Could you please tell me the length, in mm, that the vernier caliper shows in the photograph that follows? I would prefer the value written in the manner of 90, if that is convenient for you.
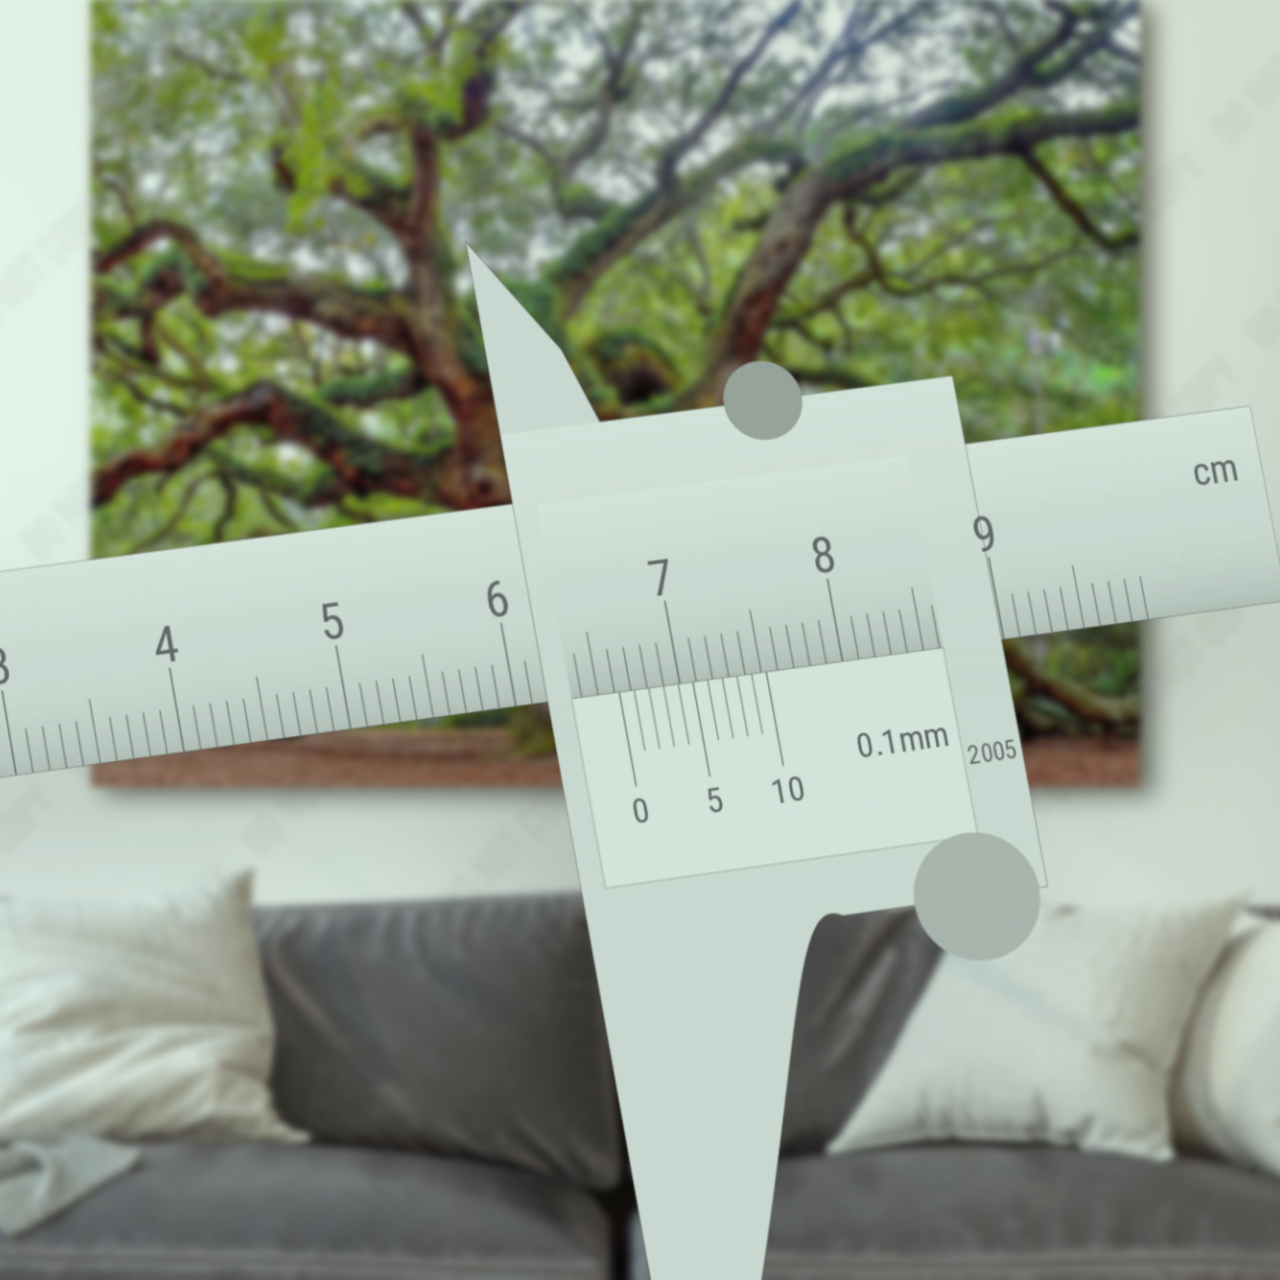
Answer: 66.3
